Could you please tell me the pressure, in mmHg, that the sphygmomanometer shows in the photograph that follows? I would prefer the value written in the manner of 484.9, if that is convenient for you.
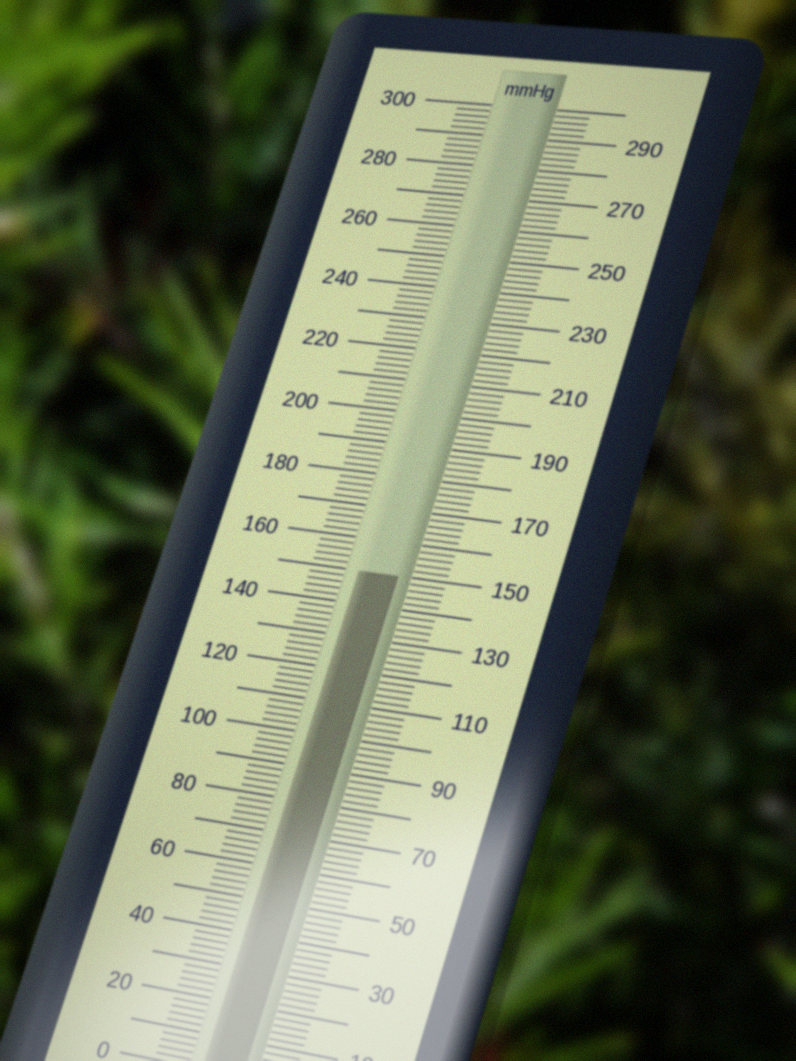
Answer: 150
